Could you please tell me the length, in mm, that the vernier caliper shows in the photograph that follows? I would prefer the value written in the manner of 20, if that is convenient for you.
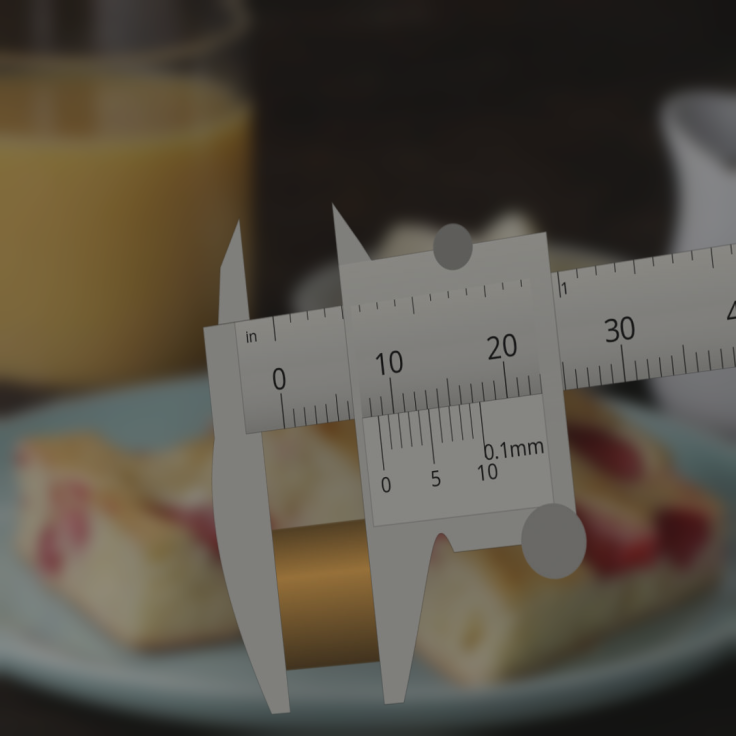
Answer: 8.6
